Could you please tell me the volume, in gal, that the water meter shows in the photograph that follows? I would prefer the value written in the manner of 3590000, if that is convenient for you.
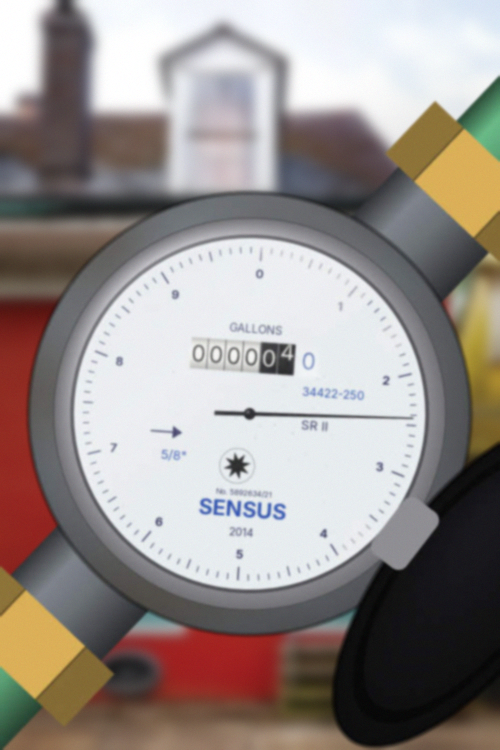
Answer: 42.4
